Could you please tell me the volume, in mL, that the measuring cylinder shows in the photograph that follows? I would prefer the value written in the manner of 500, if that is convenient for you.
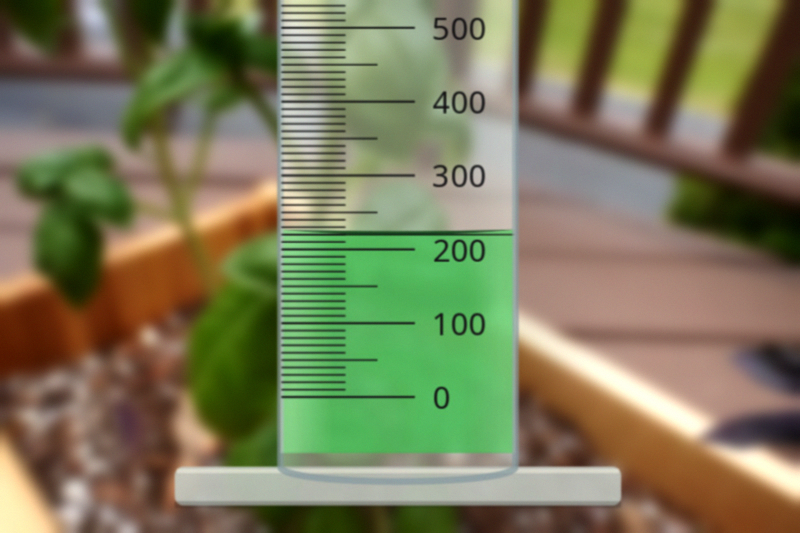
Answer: 220
